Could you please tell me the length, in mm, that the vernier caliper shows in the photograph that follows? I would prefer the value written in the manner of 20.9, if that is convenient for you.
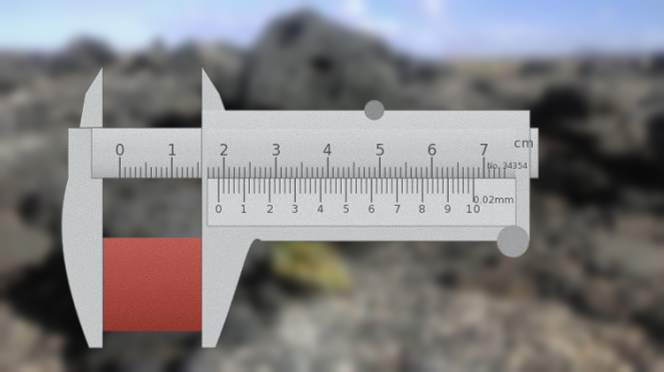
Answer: 19.0
